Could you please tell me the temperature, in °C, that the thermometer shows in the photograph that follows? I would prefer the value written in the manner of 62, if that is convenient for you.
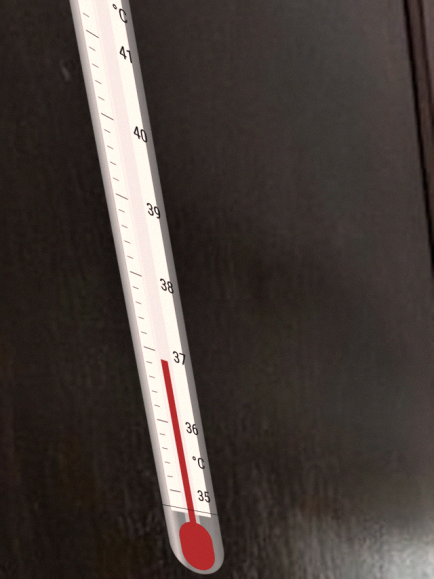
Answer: 36.9
